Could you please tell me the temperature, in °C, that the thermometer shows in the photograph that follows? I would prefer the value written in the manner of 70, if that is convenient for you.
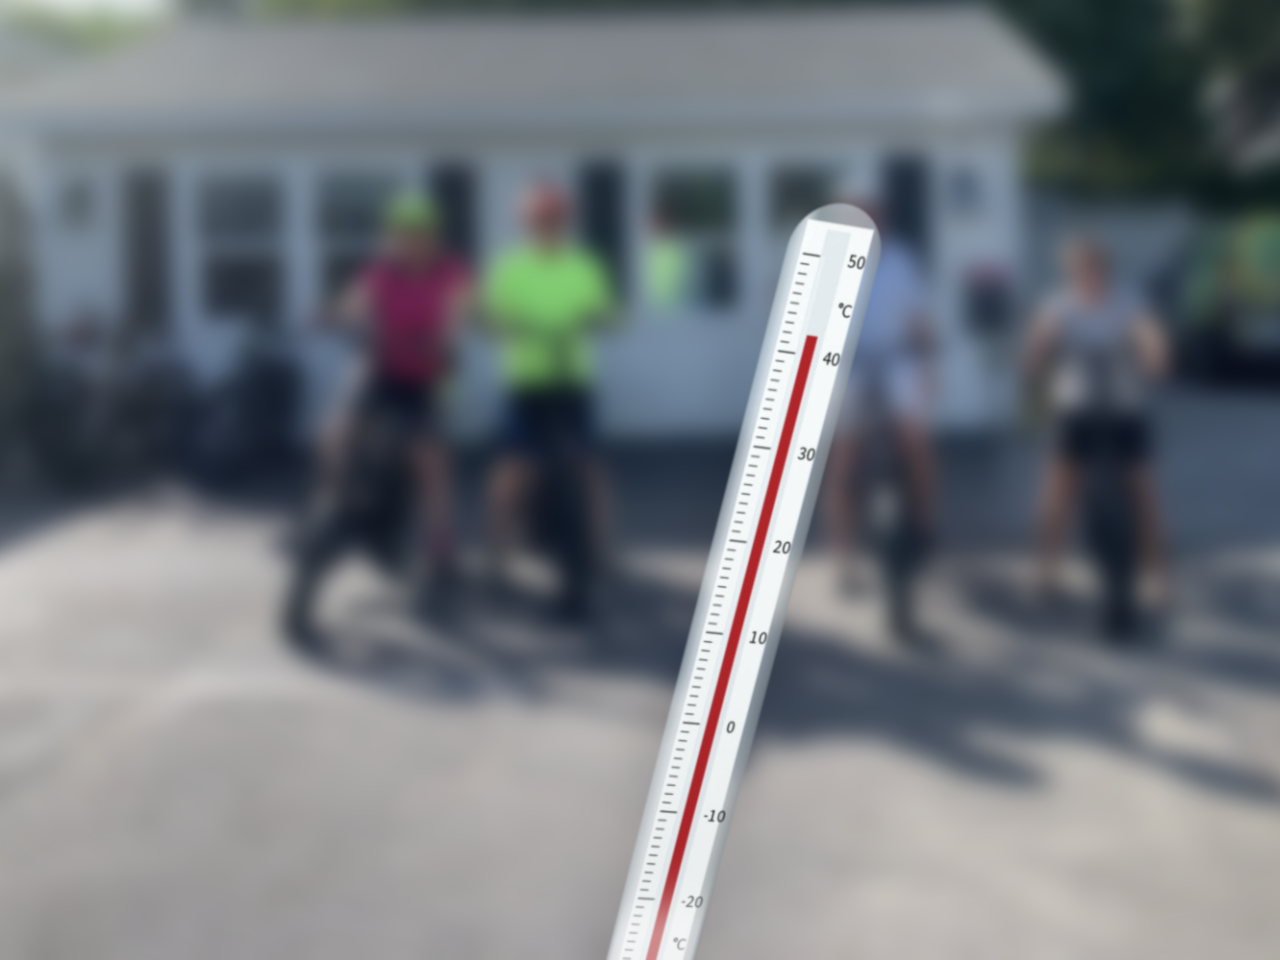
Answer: 42
